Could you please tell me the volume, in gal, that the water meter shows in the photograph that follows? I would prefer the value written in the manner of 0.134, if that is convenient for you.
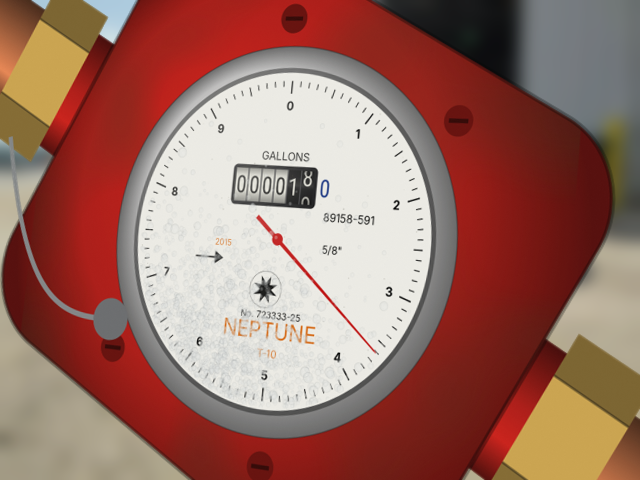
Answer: 183.6
